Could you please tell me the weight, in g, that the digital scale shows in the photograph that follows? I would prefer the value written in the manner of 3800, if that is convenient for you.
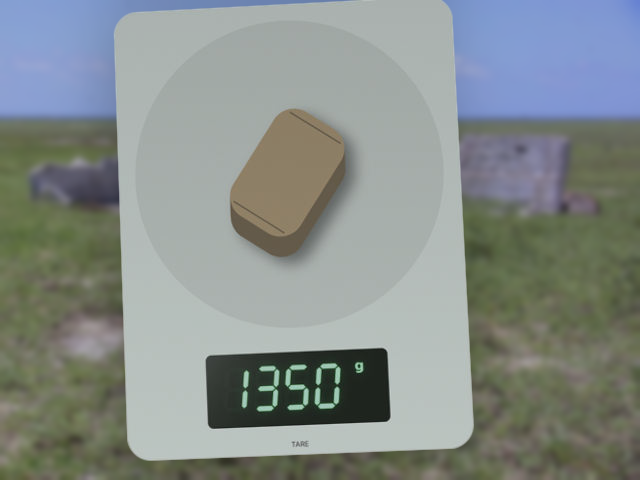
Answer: 1350
